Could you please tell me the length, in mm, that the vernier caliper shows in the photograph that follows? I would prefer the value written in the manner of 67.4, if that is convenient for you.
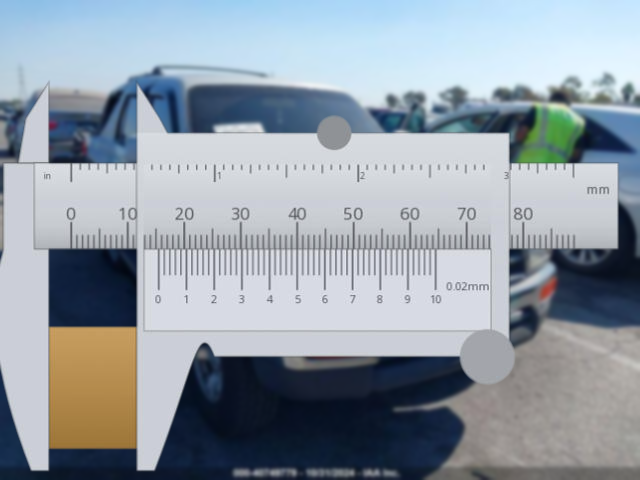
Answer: 15.5
